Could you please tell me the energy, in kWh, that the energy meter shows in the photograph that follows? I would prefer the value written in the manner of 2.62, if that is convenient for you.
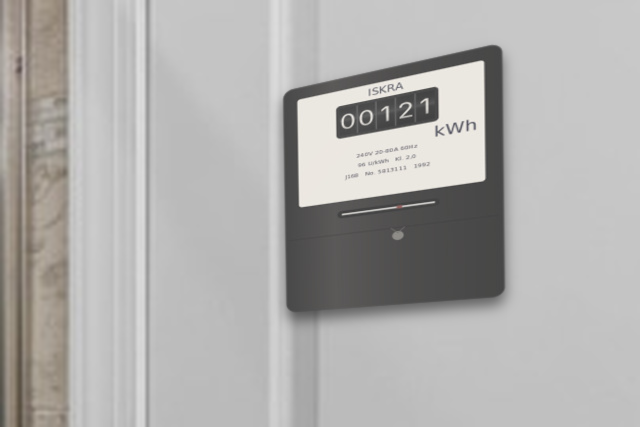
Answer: 121
